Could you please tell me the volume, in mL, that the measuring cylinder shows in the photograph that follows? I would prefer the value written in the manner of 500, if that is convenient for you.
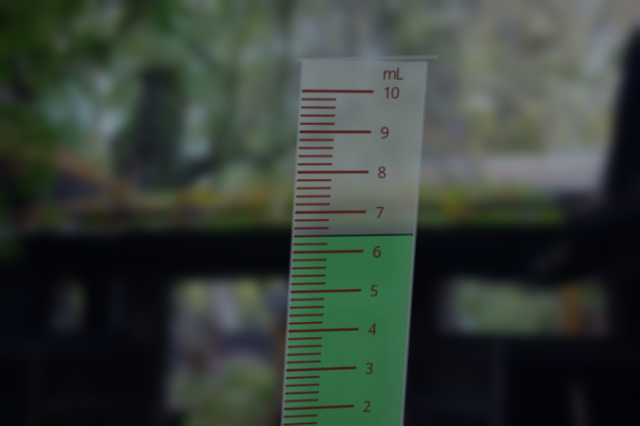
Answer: 6.4
